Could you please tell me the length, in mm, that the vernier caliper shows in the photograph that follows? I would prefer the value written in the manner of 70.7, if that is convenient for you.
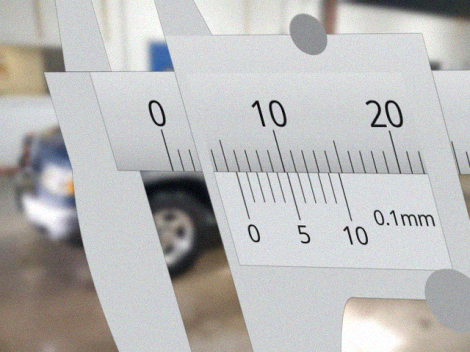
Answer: 5.7
